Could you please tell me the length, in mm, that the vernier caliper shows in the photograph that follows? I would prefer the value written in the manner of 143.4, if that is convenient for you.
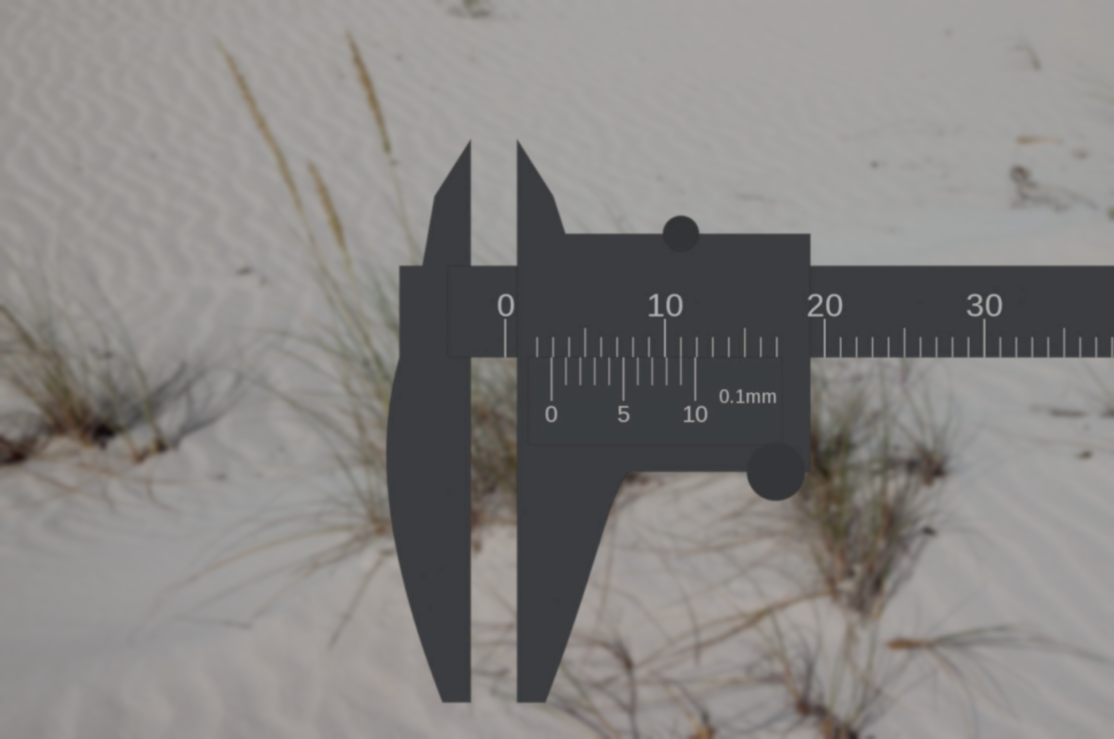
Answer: 2.9
